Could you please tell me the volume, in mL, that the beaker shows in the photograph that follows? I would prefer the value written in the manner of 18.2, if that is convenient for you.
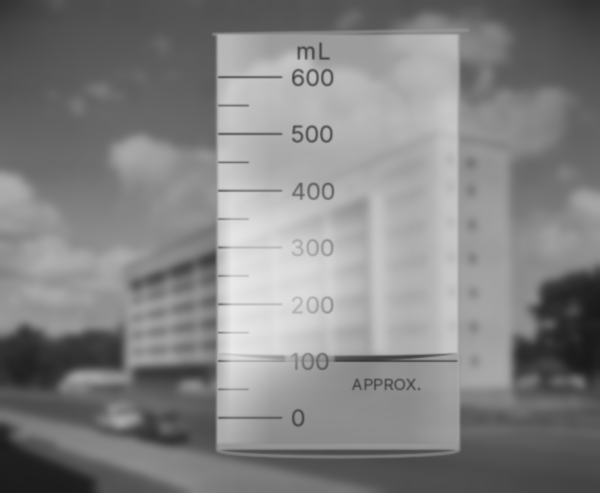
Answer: 100
